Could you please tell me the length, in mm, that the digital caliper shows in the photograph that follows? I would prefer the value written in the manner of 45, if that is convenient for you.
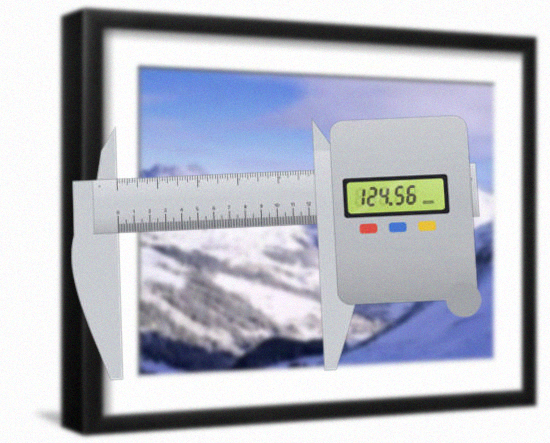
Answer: 124.56
